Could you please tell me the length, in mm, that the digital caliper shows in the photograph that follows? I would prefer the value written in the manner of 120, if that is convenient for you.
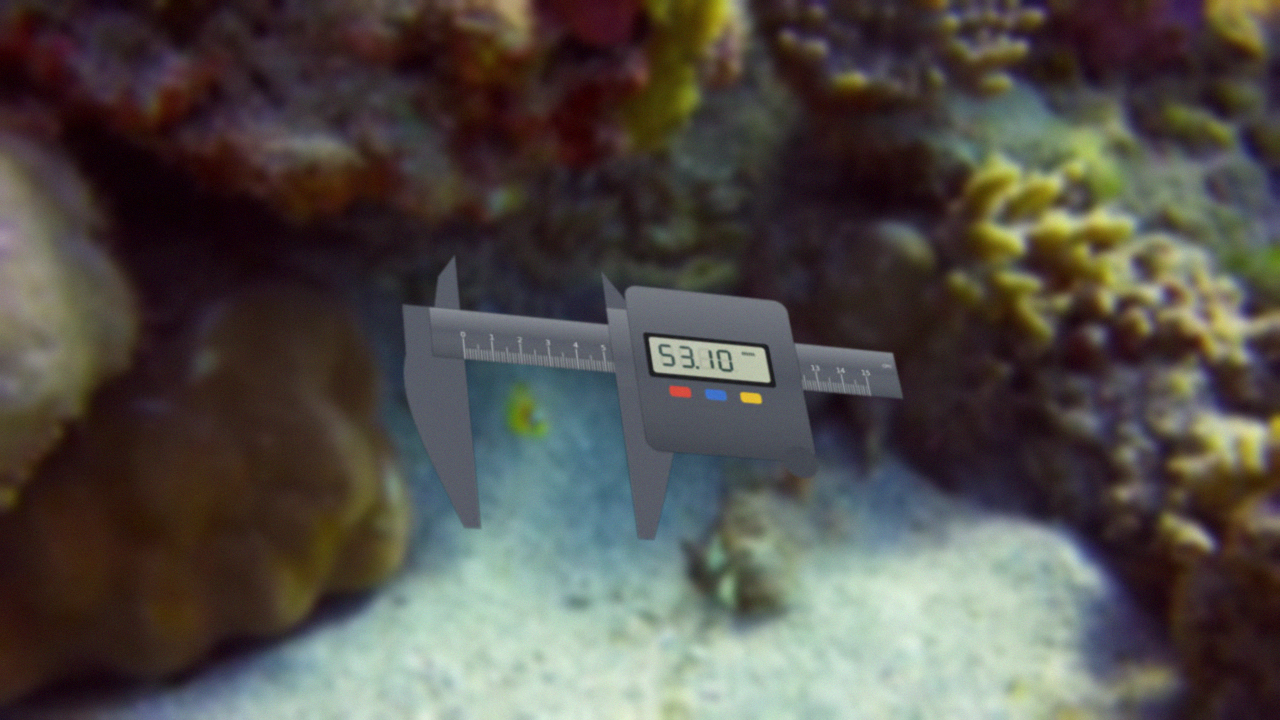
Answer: 53.10
